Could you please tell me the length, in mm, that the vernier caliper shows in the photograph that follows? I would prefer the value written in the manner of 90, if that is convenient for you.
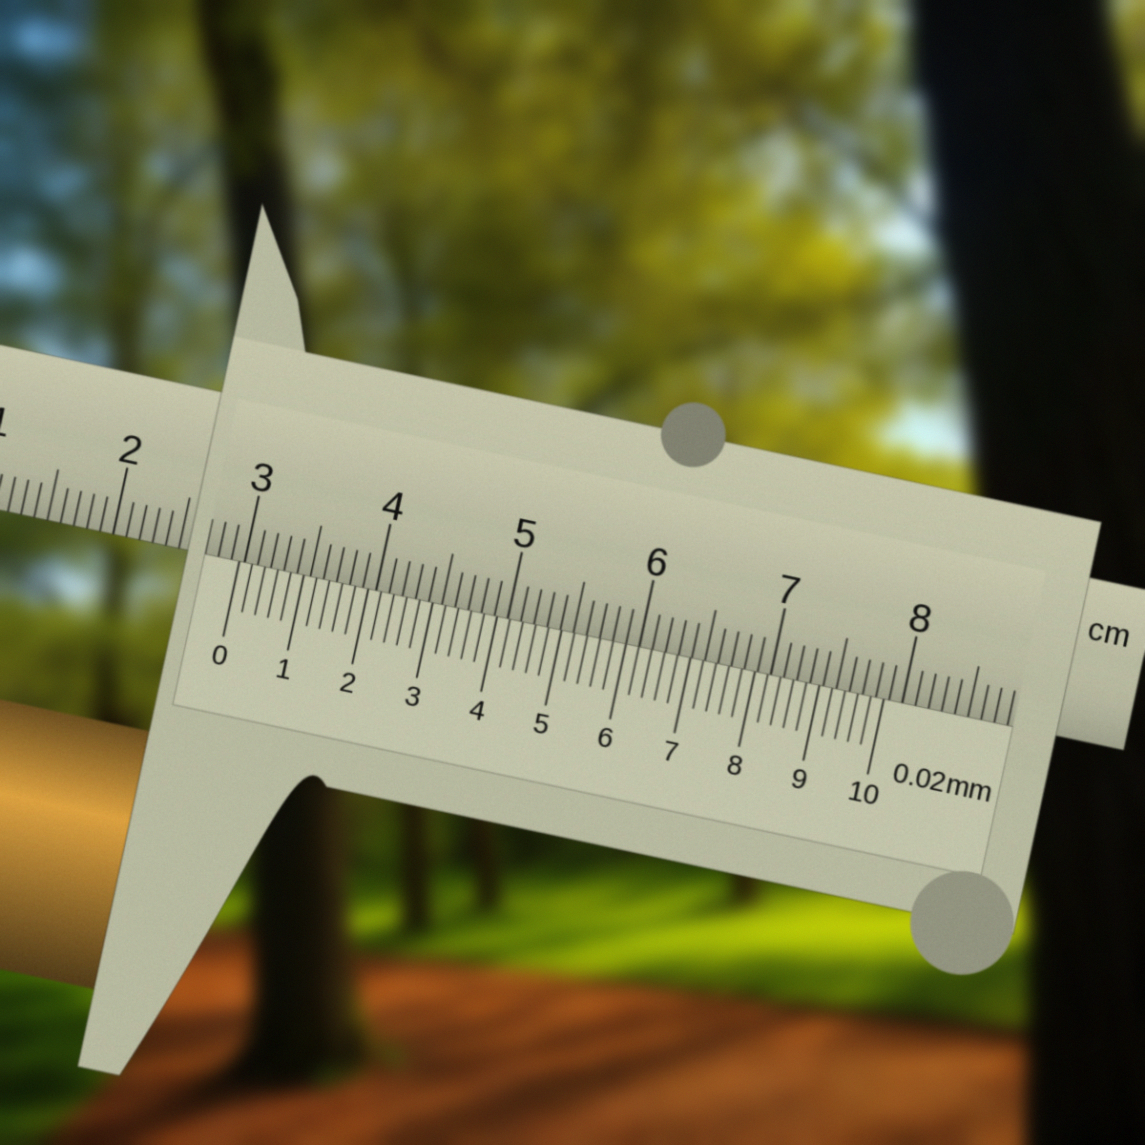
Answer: 29.6
